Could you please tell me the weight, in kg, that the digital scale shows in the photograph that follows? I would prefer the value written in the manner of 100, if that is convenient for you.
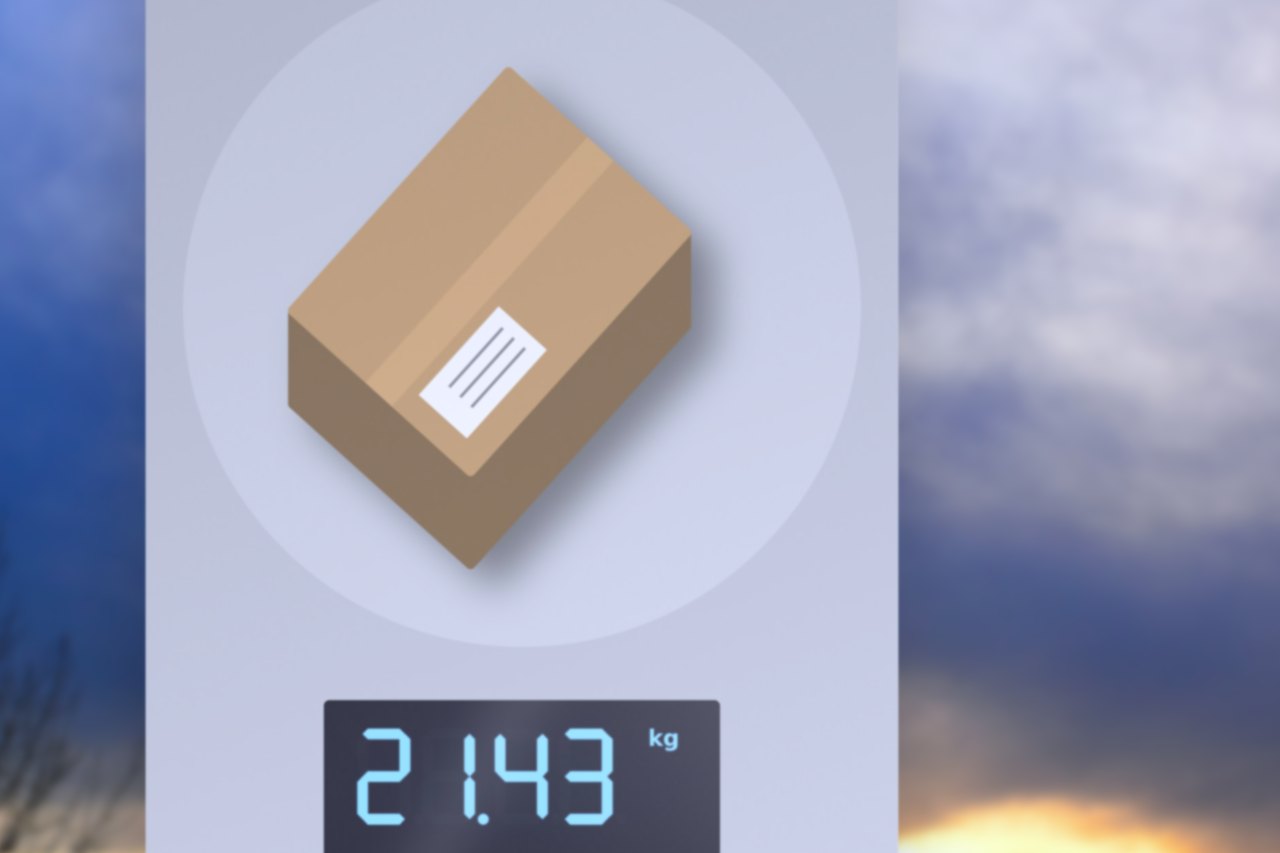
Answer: 21.43
